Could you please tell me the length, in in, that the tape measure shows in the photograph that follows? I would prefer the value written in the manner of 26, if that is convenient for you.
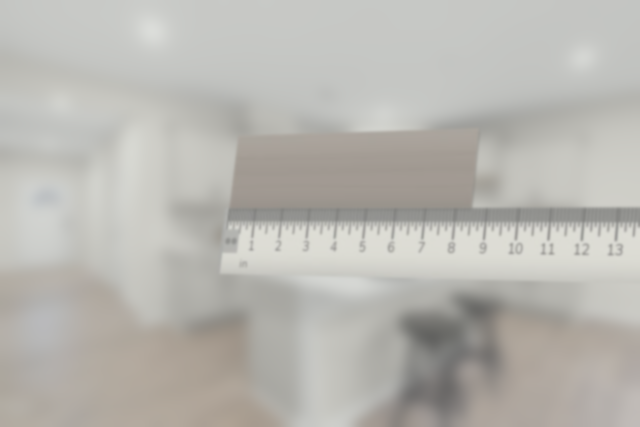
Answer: 8.5
